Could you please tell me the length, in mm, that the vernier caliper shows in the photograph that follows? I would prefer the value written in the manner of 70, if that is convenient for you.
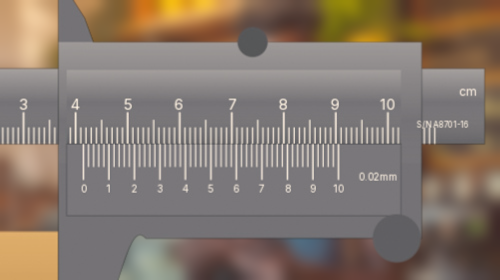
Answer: 41.5
